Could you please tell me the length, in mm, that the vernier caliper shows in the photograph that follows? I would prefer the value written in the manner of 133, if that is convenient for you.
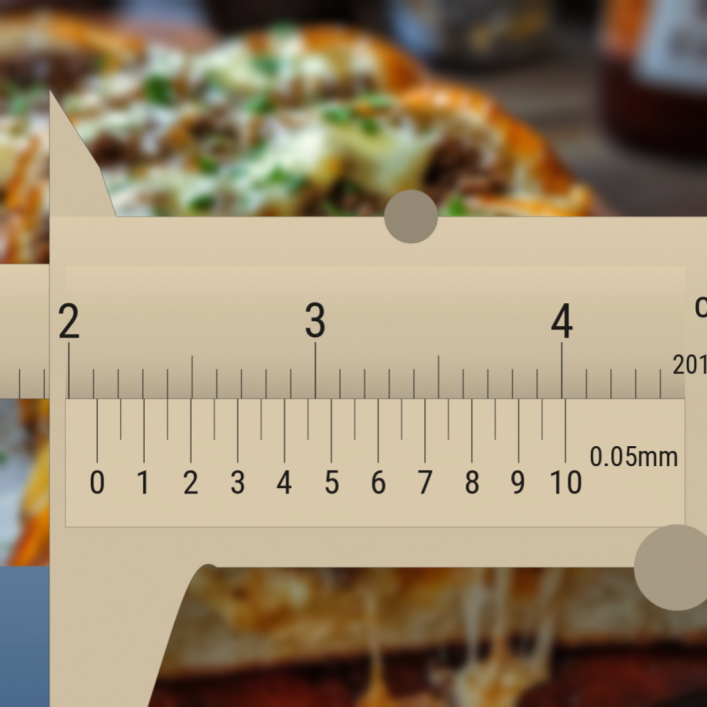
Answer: 21.15
